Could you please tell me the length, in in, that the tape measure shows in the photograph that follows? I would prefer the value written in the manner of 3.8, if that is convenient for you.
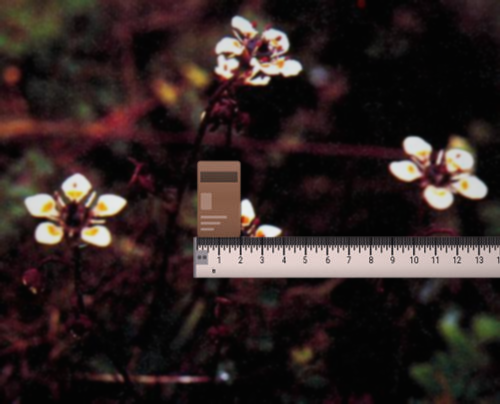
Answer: 2
